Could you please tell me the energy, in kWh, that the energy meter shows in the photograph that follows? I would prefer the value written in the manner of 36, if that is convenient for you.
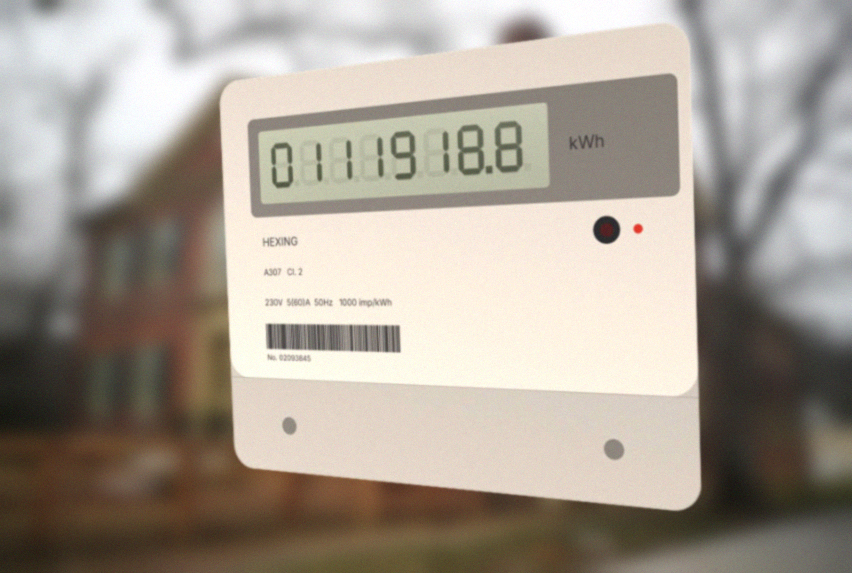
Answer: 111918.8
